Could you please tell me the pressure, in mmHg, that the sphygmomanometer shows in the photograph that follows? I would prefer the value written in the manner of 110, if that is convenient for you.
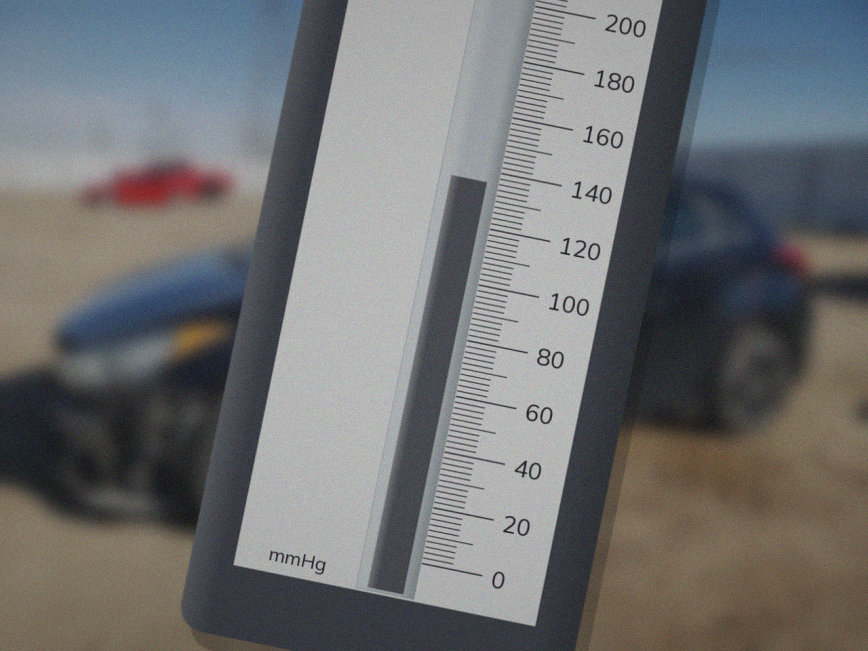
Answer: 136
